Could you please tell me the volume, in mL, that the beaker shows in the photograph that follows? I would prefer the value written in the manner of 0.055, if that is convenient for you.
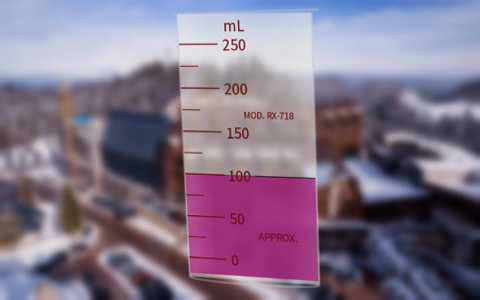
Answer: 100
